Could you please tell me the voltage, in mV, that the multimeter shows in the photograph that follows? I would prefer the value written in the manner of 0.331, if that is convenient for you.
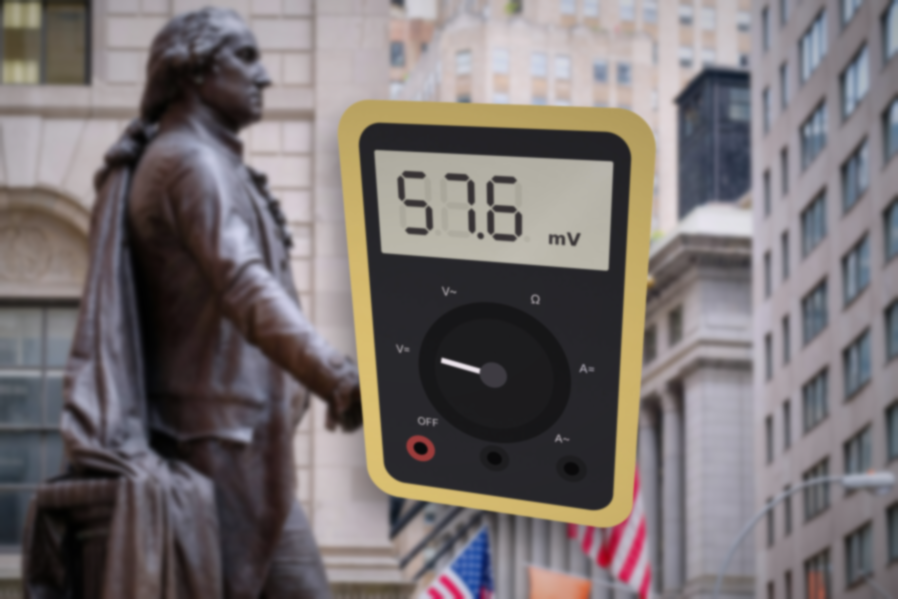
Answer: 57.6
